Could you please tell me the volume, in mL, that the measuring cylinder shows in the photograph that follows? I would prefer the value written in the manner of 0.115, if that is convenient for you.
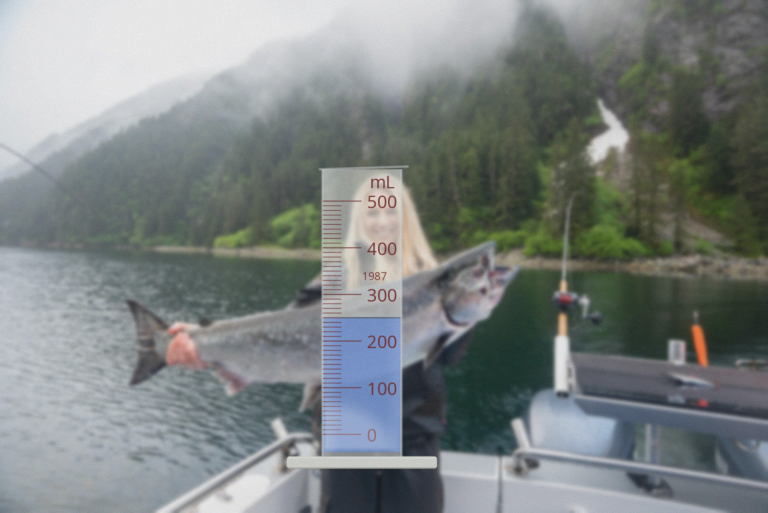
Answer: 250
